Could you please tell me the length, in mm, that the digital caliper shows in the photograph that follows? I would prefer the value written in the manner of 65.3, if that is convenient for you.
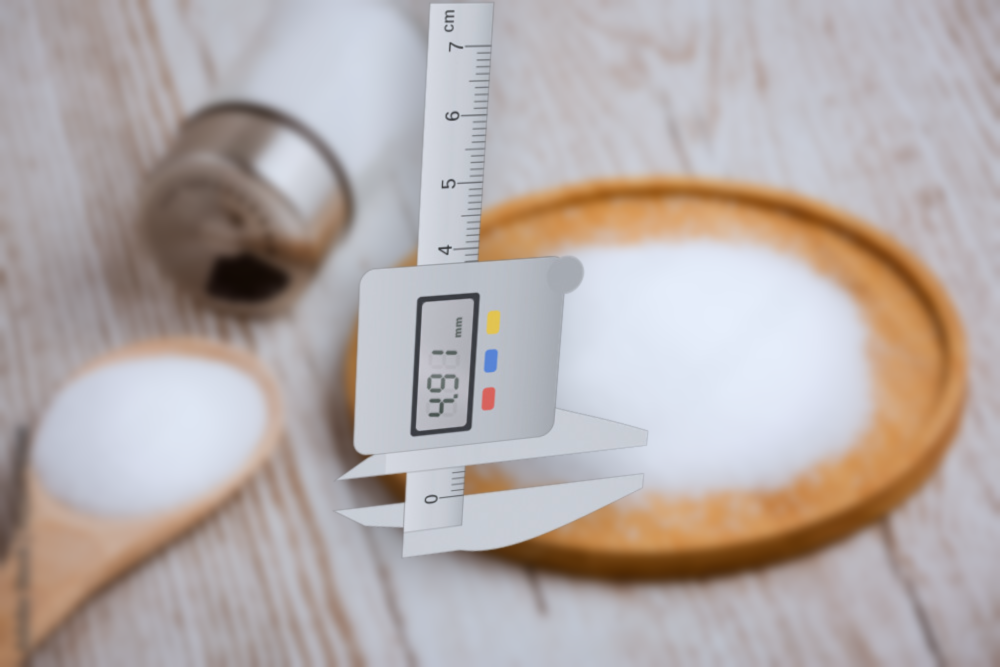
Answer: 4.91
